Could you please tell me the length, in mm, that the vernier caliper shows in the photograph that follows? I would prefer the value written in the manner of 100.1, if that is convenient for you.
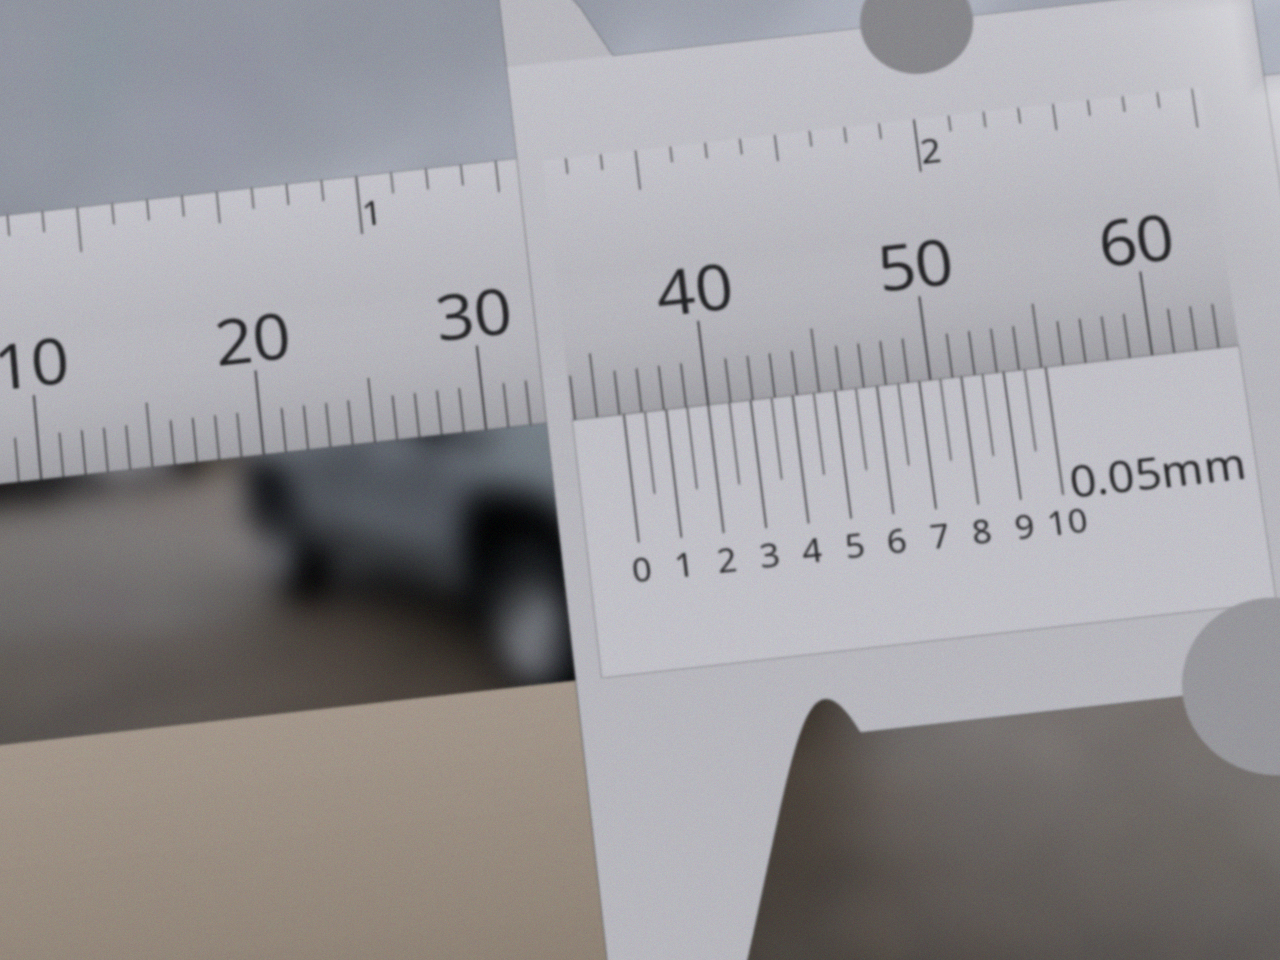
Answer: 36.2
